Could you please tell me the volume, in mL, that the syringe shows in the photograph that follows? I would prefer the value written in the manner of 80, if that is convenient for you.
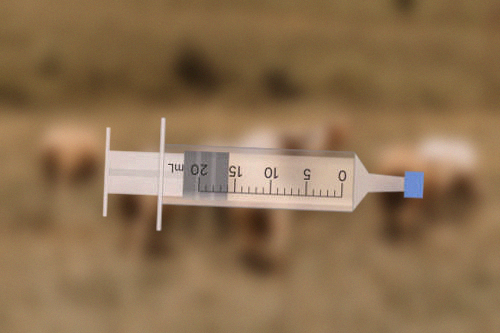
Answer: 16
